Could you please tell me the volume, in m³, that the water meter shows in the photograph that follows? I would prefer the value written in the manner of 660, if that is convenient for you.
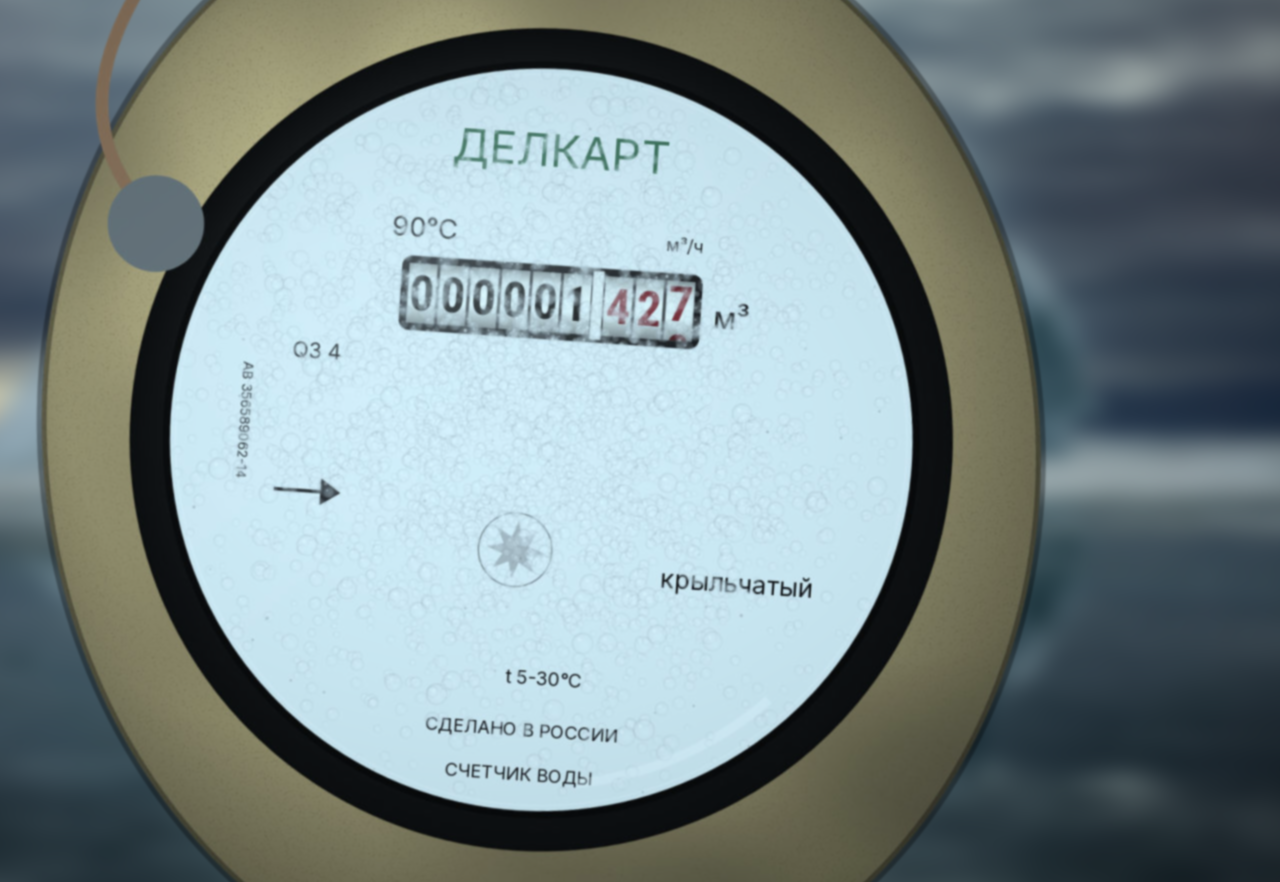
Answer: 1.427
